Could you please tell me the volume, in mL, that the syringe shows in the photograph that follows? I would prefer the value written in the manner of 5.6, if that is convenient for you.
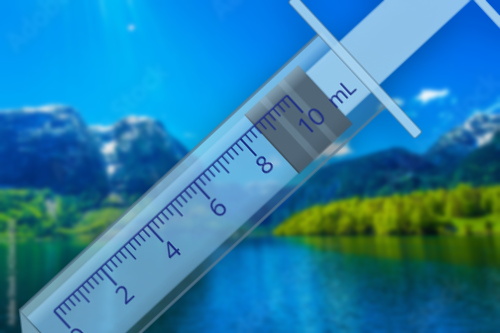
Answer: 8.6
